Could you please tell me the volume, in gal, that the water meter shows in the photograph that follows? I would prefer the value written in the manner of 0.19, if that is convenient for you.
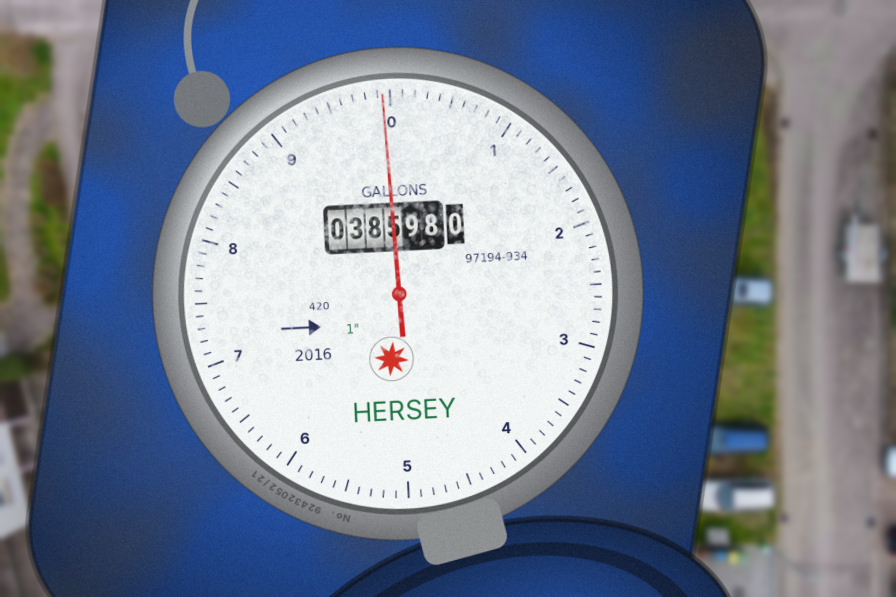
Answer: 385979.9
